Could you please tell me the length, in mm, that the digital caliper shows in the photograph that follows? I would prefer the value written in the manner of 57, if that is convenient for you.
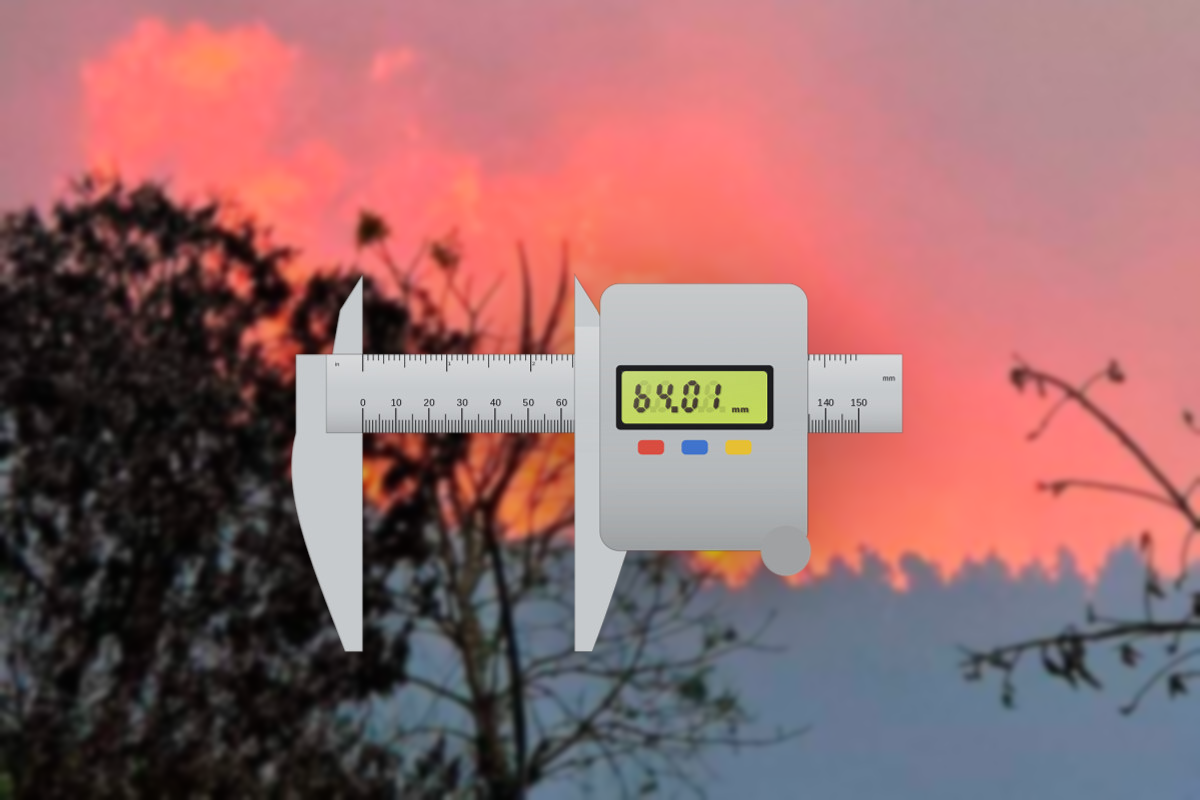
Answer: 64.01
